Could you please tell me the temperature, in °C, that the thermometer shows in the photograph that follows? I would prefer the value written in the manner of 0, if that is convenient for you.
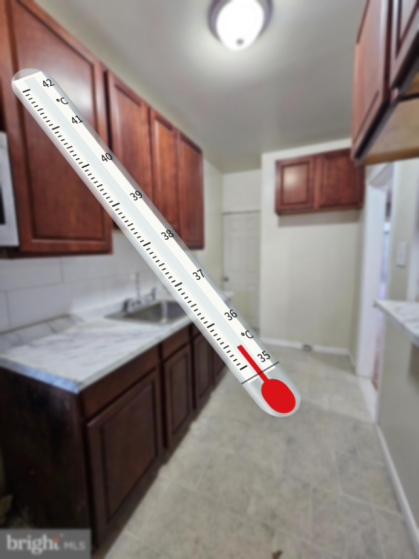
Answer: 35.4
